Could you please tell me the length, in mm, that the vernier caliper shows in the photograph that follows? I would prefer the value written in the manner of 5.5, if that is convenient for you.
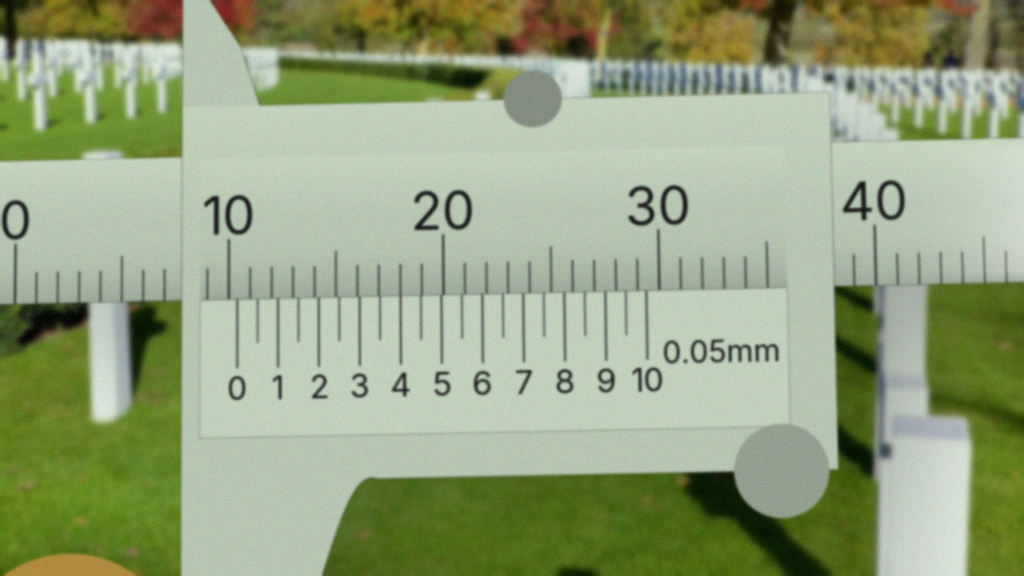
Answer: 10.4
